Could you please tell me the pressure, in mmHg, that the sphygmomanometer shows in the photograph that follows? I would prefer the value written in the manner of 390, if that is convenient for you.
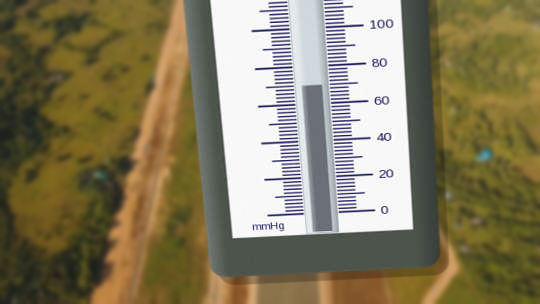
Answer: 70
